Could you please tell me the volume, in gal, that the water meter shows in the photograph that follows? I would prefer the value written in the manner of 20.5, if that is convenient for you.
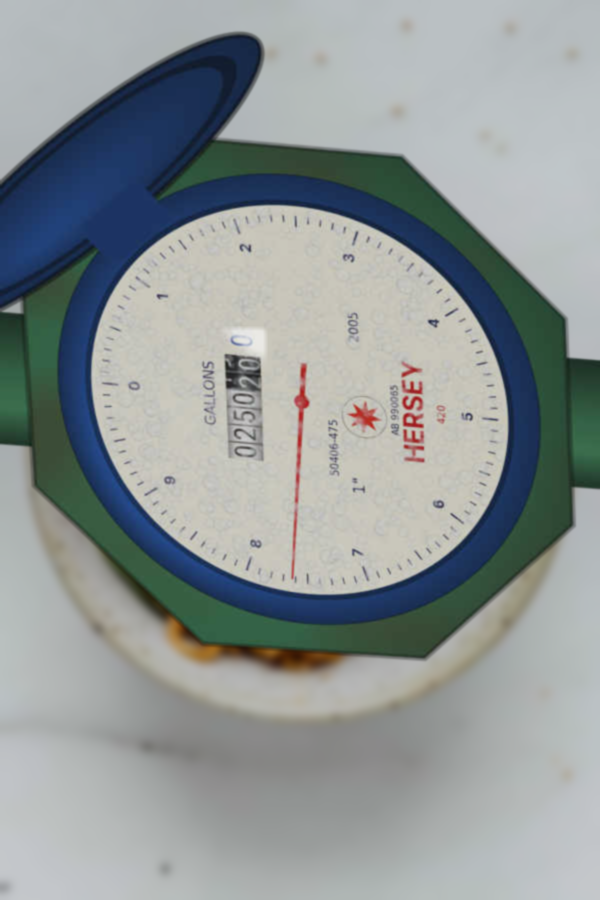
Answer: 250197.6
